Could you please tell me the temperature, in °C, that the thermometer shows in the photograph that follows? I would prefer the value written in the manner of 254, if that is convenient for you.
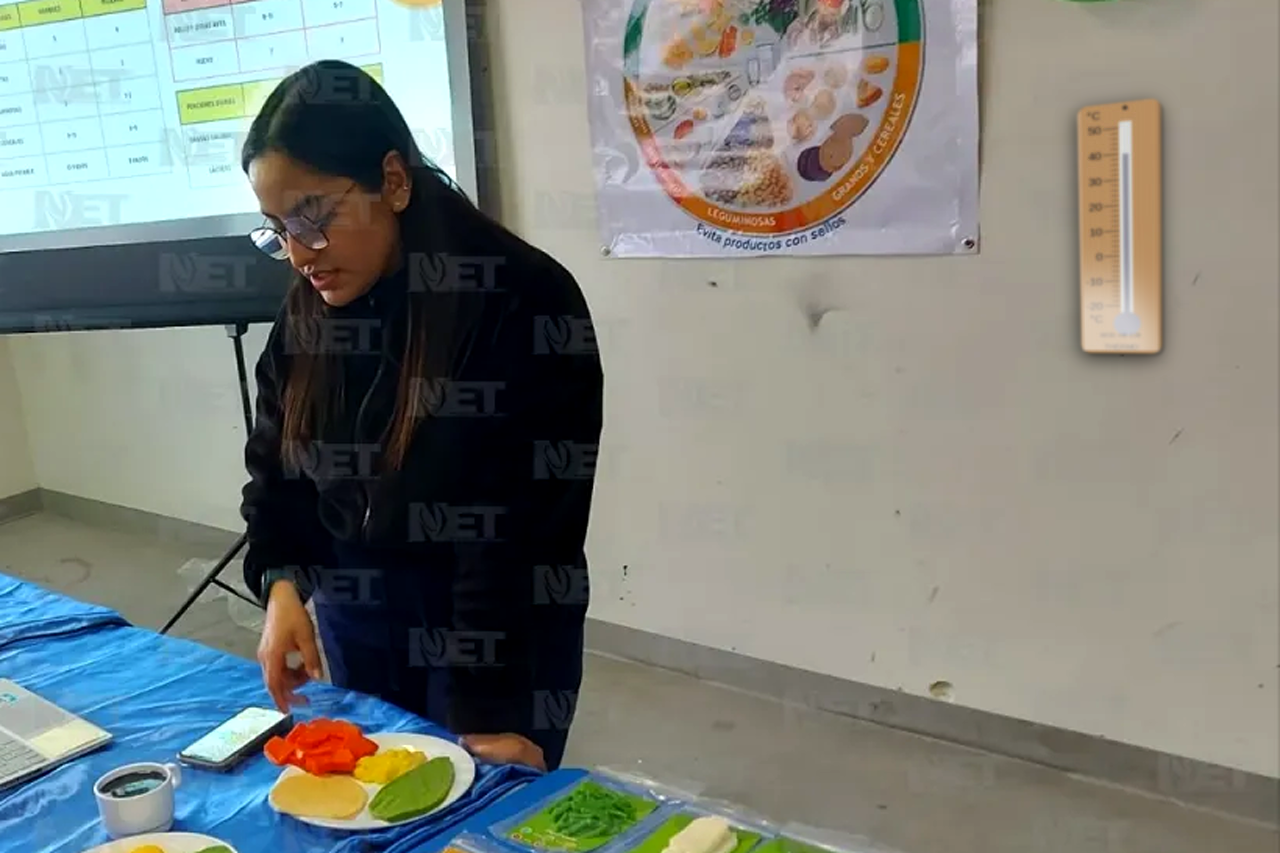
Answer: 40
